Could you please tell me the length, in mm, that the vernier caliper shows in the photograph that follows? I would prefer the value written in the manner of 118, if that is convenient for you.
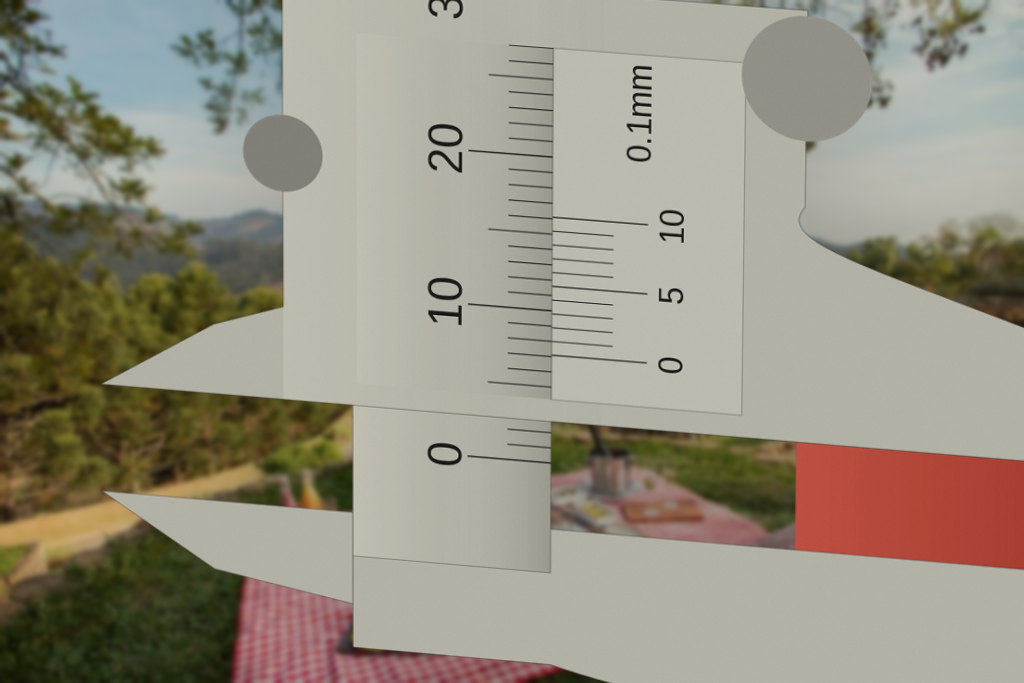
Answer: 7.1
